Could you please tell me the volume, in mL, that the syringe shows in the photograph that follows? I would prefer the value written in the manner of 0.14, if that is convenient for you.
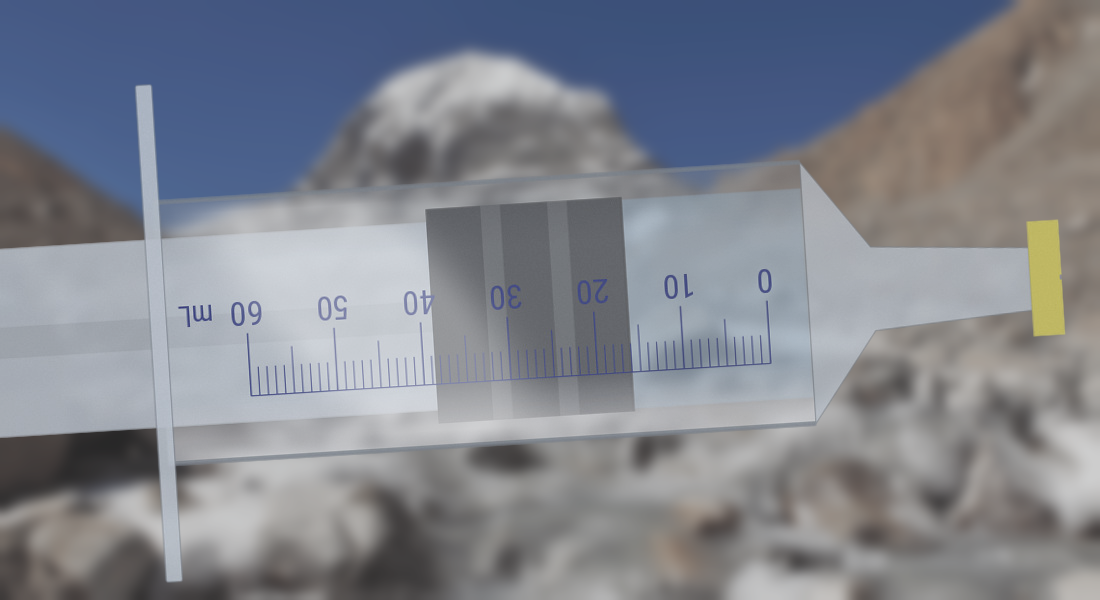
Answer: 16
